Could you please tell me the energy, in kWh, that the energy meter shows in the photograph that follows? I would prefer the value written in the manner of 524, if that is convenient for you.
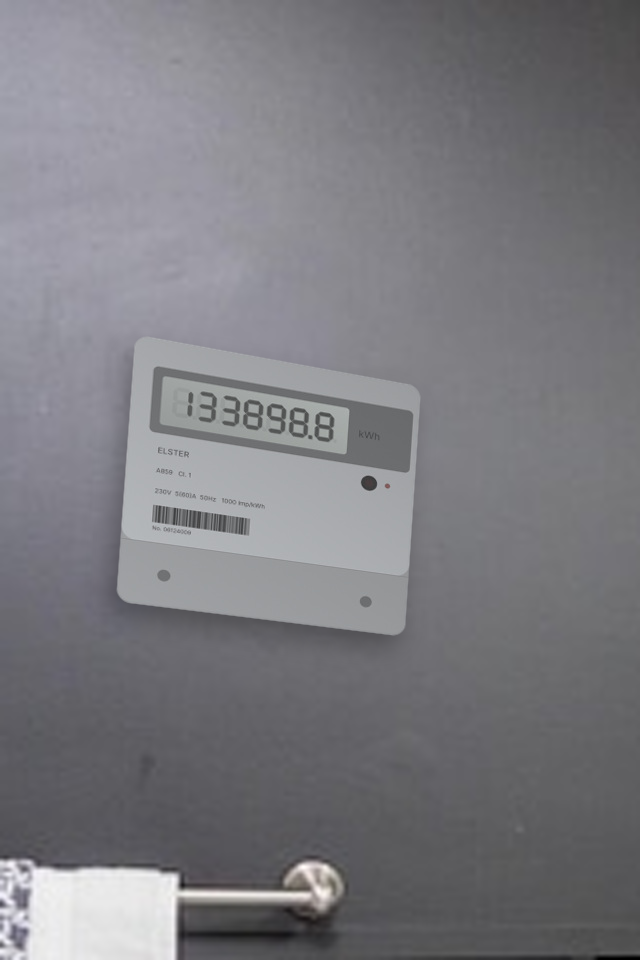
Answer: 133898.8
